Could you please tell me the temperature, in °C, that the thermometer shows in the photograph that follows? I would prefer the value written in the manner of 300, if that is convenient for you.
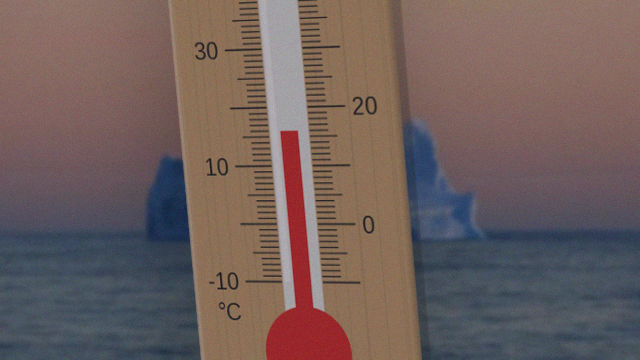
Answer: 16
